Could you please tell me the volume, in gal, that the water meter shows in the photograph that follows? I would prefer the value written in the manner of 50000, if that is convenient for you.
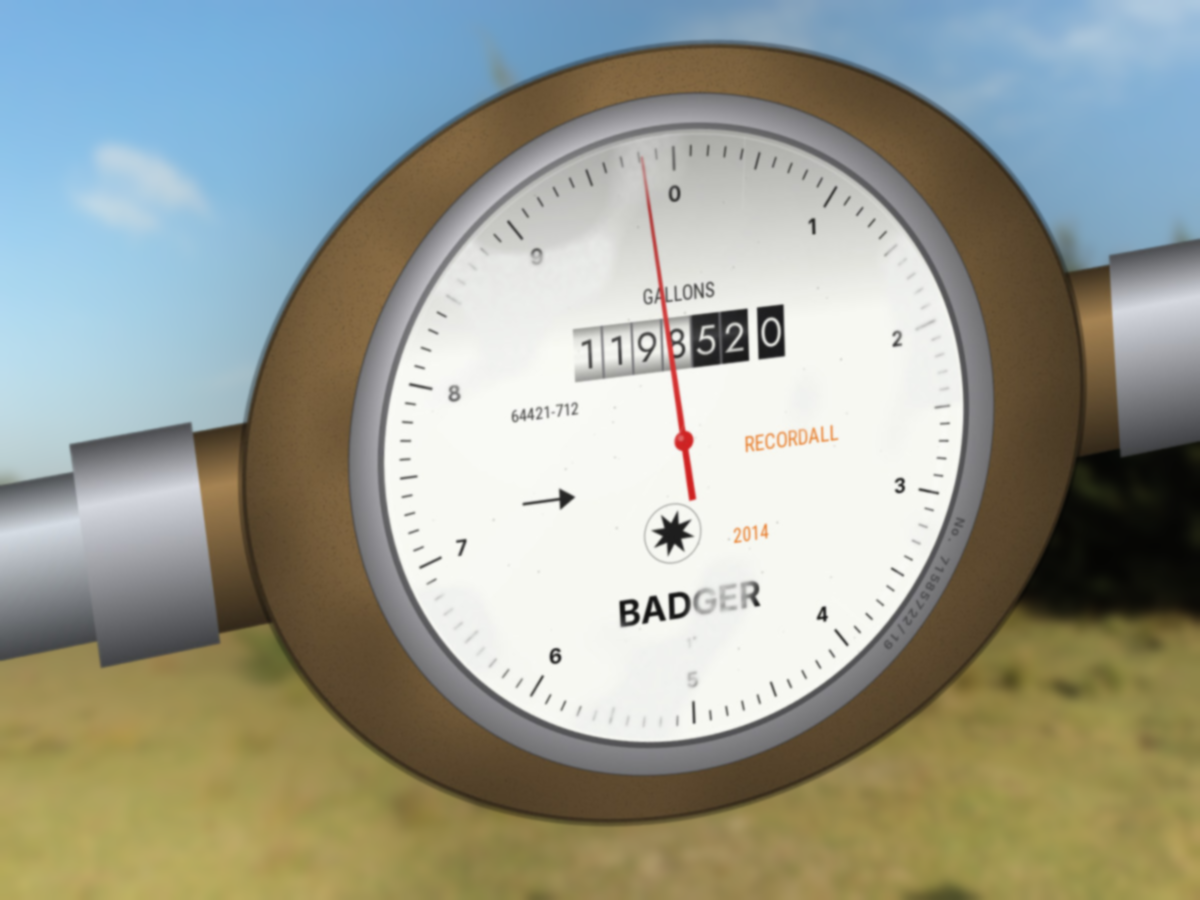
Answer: 1198519.8
